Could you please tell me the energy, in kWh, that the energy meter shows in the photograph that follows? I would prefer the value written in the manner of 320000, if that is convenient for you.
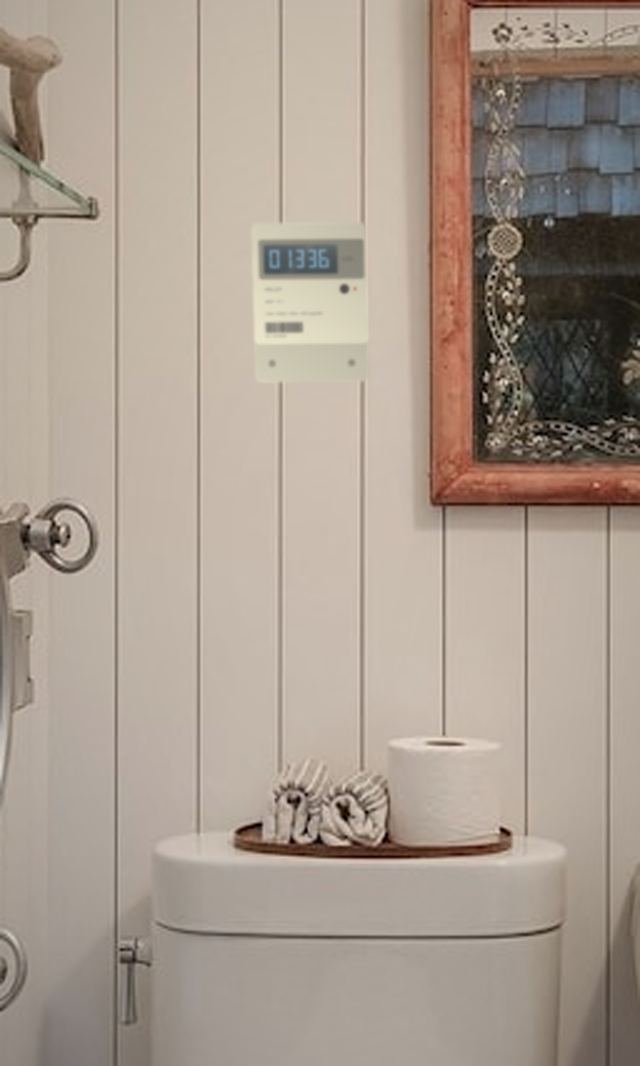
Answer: 1336
